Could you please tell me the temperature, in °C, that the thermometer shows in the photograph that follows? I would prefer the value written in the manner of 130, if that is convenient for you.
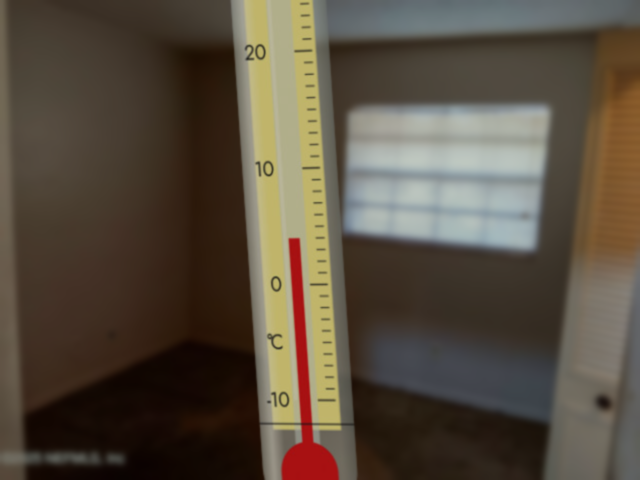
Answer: 4
